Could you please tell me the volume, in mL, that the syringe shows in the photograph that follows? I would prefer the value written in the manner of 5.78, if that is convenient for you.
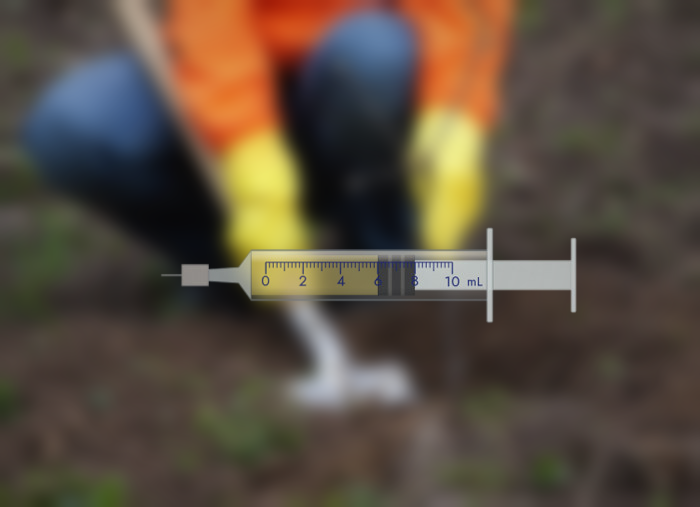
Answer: 6
